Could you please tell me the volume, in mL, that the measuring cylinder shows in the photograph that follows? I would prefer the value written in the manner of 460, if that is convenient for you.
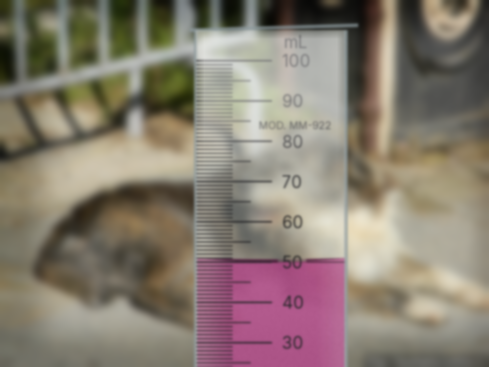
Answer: 50
